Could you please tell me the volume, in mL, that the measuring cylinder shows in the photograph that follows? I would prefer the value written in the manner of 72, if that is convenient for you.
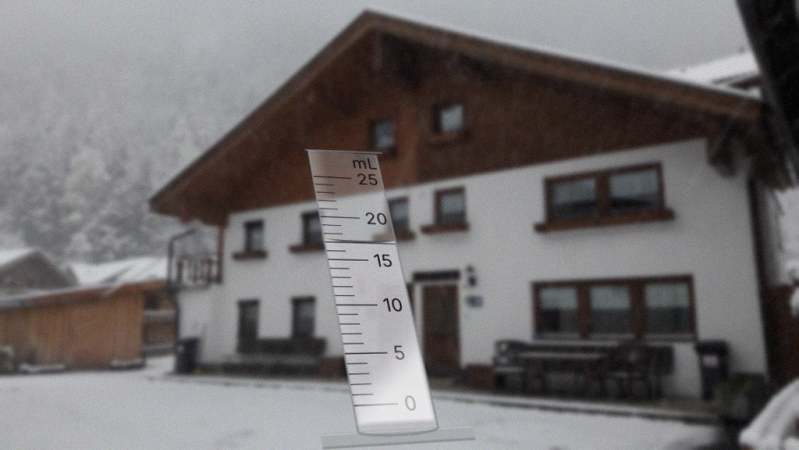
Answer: 17
